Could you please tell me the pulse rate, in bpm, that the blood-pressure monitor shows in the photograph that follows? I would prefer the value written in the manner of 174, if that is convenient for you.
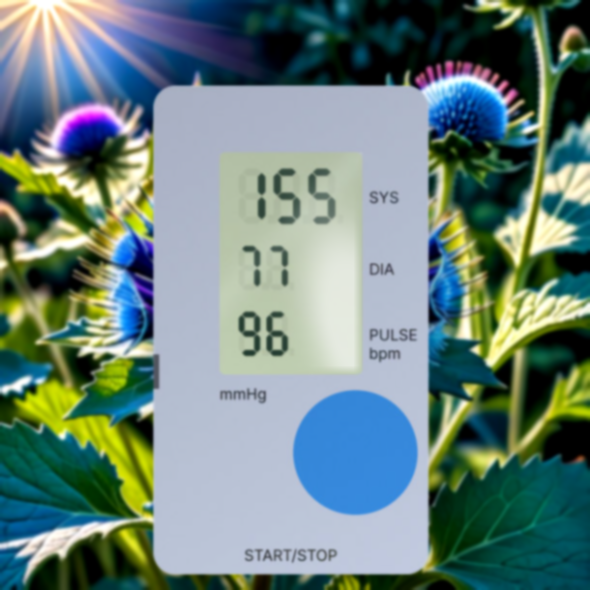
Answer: 96
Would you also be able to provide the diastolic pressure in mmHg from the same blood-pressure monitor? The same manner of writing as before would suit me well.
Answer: 77
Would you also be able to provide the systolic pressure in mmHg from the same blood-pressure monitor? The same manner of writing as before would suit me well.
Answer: 155
